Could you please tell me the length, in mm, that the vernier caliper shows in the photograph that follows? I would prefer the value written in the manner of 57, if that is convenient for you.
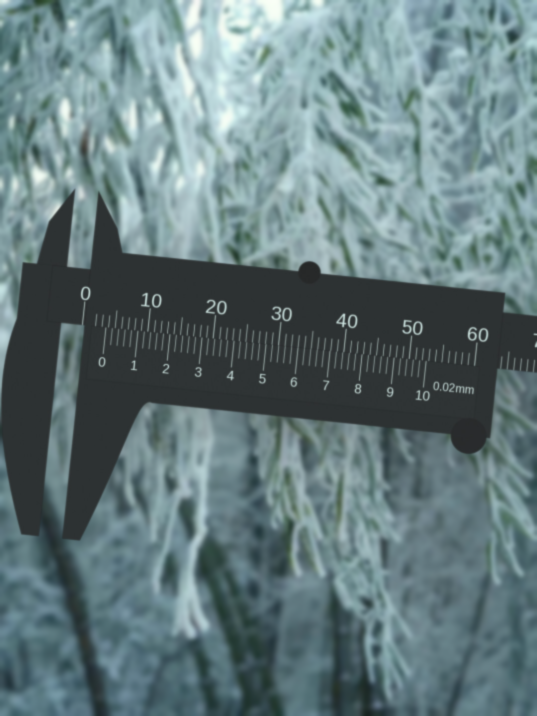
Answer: 3.6
